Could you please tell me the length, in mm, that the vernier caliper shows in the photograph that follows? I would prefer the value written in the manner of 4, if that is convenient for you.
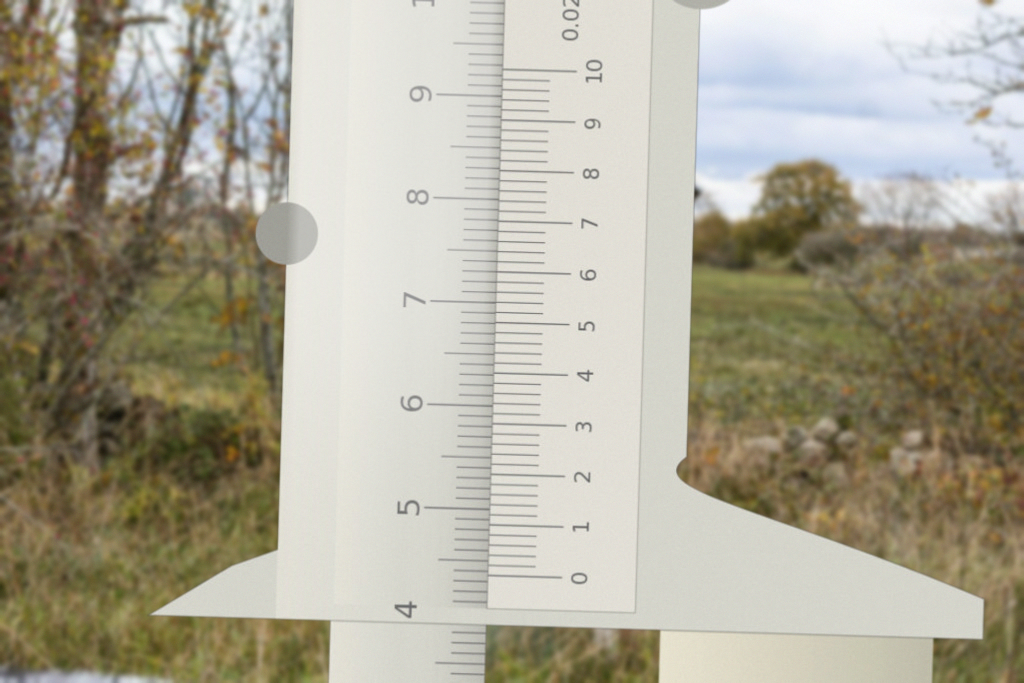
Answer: 43.6
